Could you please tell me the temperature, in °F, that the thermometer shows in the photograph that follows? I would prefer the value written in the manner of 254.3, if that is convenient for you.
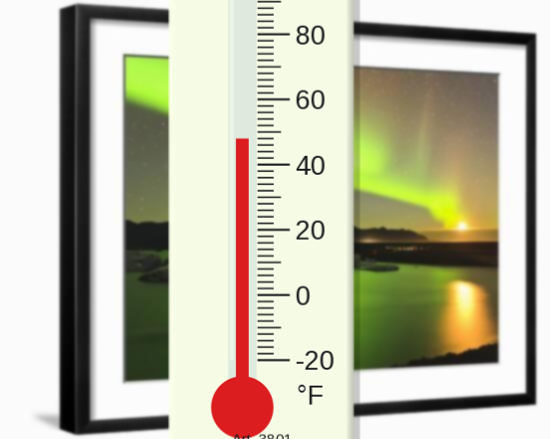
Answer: 48
